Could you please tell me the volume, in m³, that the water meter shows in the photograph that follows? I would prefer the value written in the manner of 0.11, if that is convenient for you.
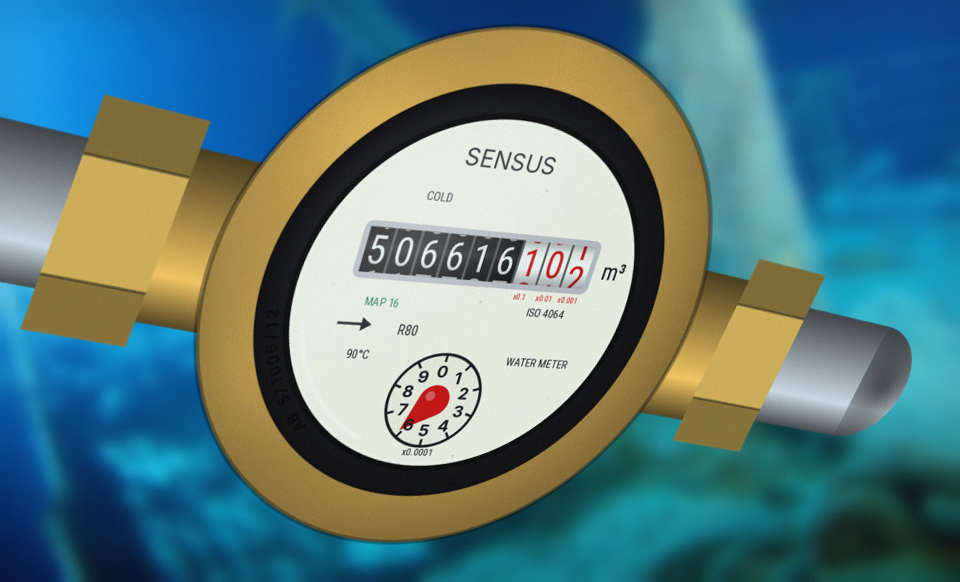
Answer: 506616.1016
